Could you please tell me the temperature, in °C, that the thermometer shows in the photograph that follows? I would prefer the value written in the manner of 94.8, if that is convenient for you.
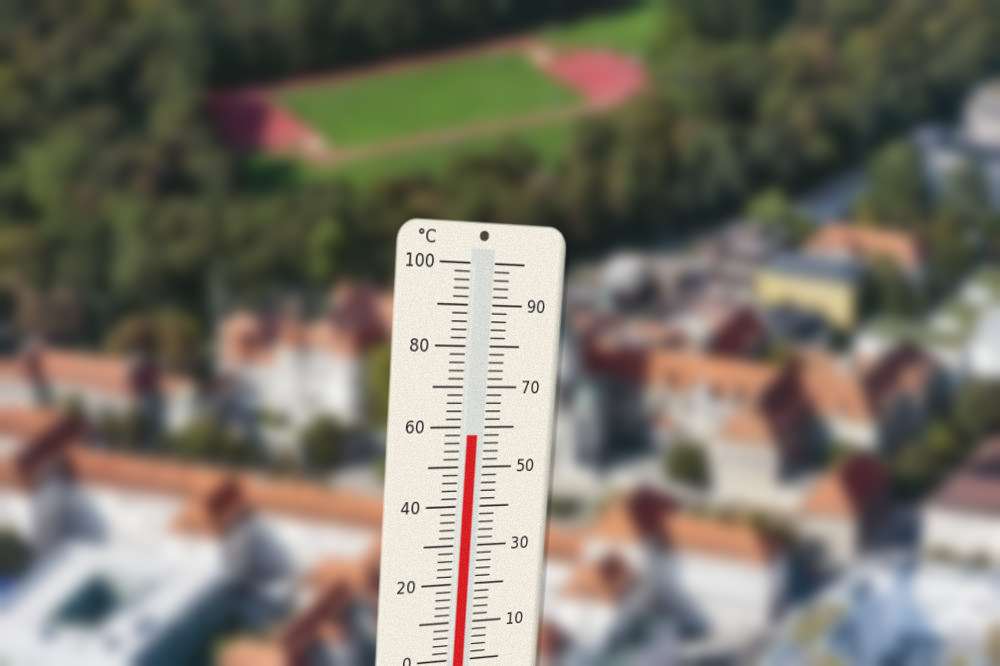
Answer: 58
